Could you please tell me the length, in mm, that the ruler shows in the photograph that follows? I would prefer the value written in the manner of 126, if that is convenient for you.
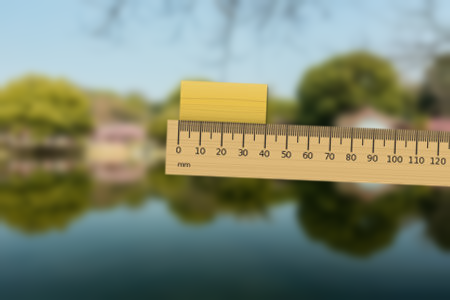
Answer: 40
